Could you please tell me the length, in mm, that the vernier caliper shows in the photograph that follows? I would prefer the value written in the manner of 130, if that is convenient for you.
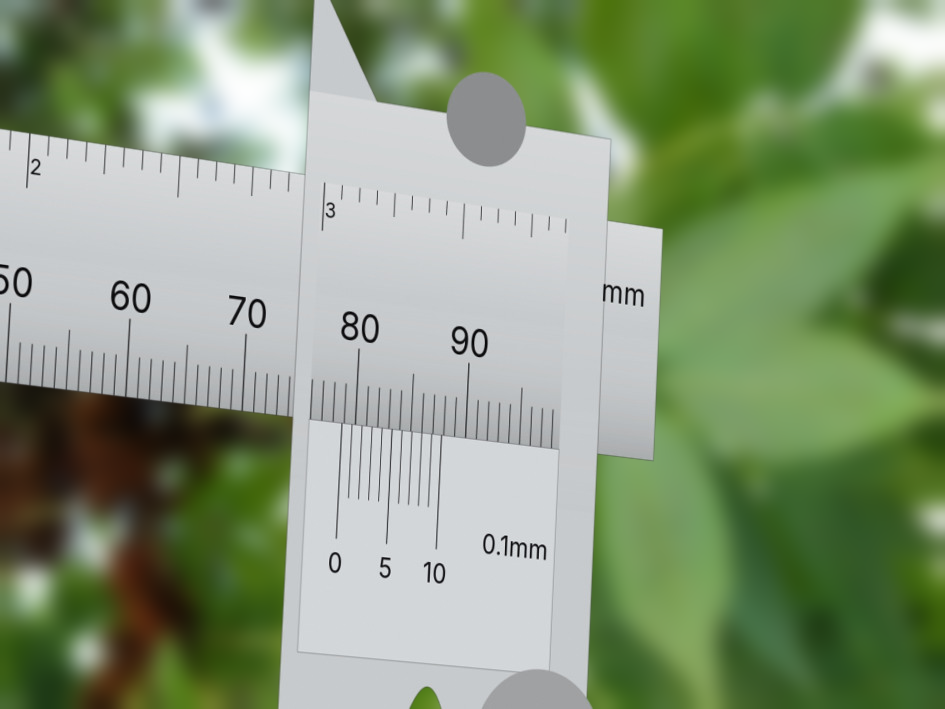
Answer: 78.8
